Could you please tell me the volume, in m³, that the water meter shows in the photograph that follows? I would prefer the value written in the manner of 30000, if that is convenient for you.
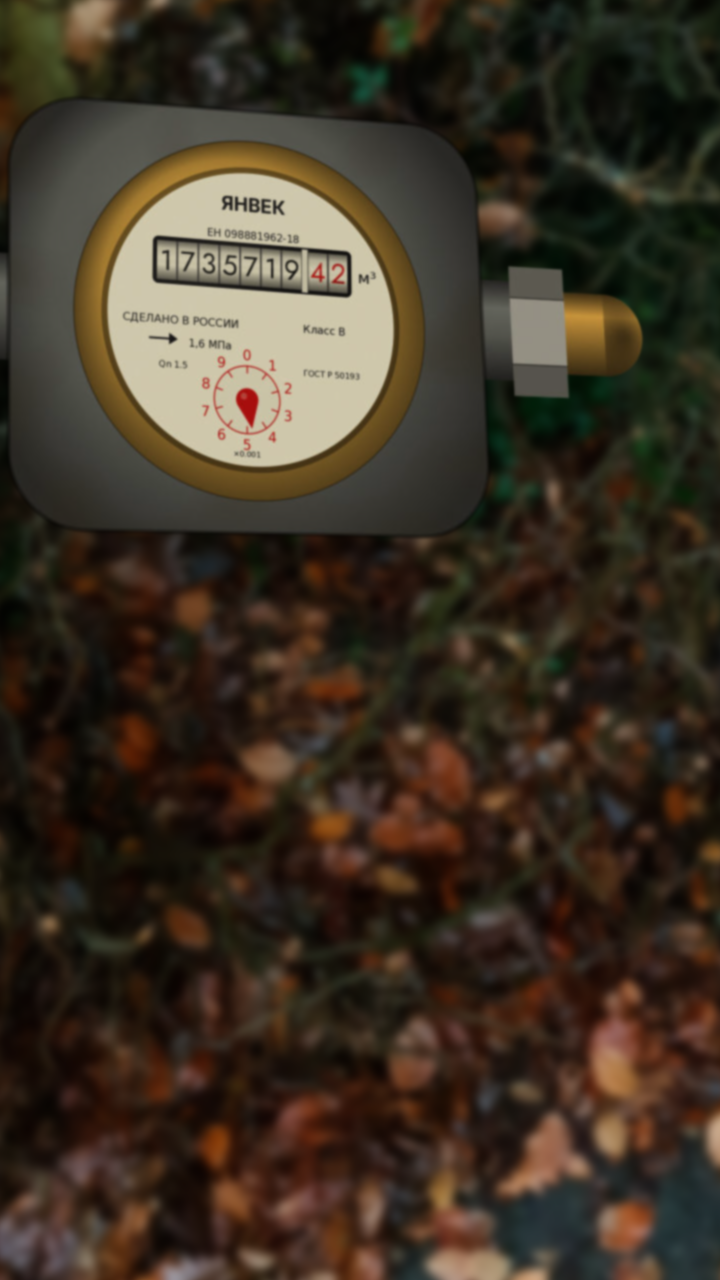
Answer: 1735719.424
